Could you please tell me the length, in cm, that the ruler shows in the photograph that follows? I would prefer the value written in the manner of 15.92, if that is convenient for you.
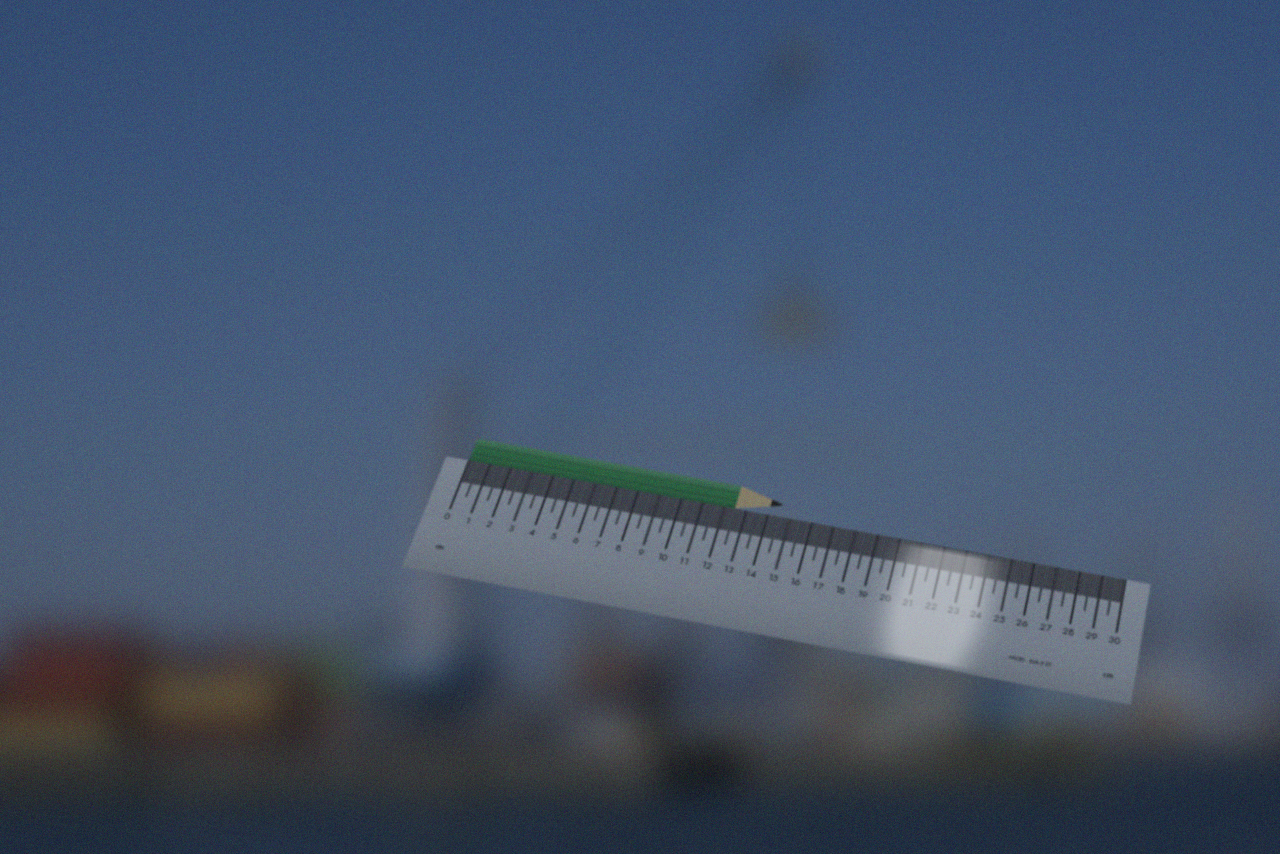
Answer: 14.5
